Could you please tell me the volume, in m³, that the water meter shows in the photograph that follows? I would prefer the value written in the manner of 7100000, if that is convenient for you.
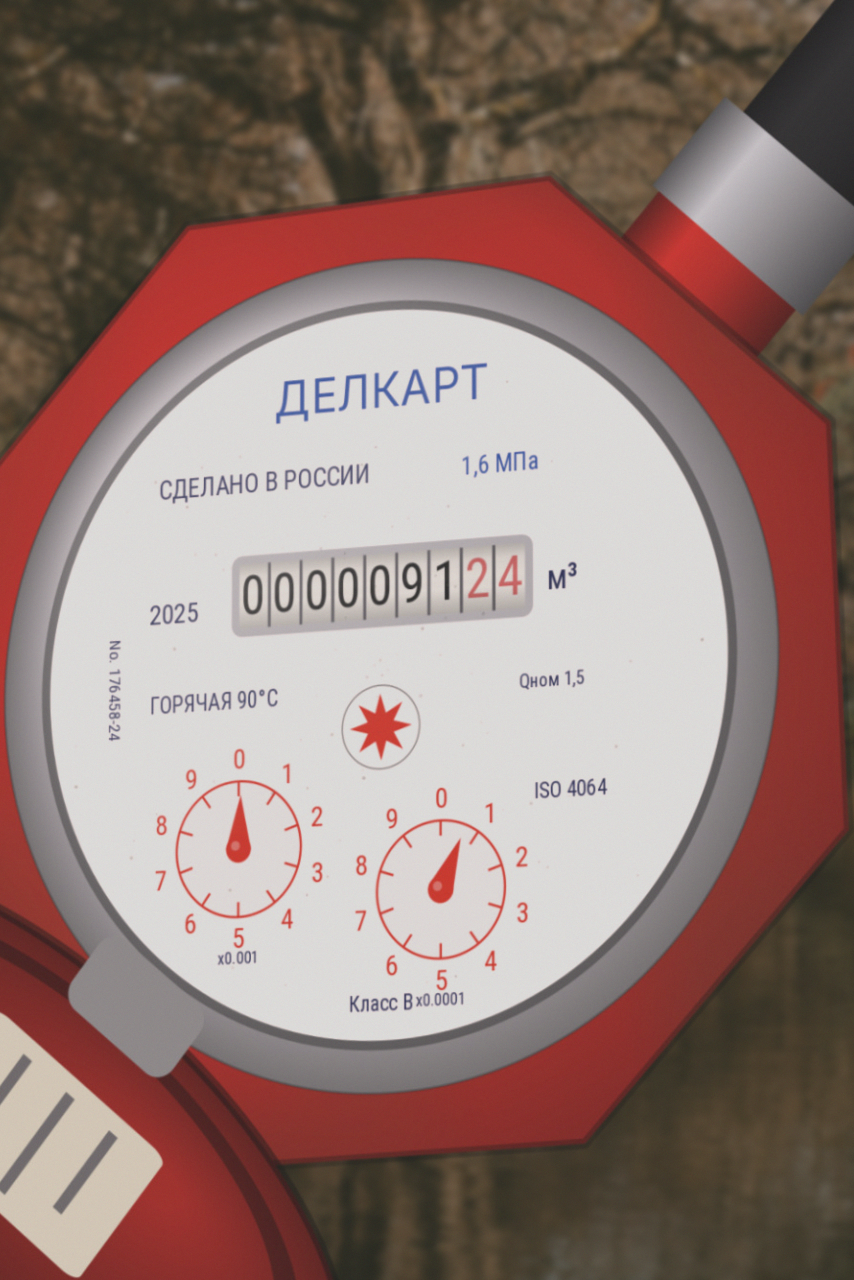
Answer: 91.2400
